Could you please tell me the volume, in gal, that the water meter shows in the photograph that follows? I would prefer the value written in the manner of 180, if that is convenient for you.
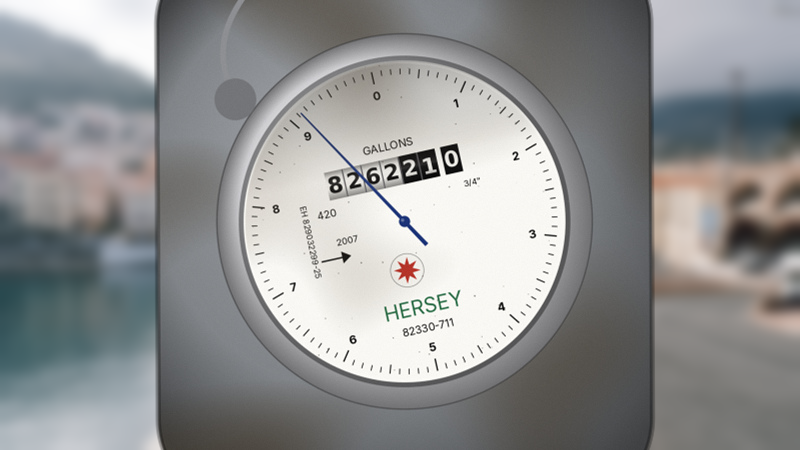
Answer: 8262209.1
